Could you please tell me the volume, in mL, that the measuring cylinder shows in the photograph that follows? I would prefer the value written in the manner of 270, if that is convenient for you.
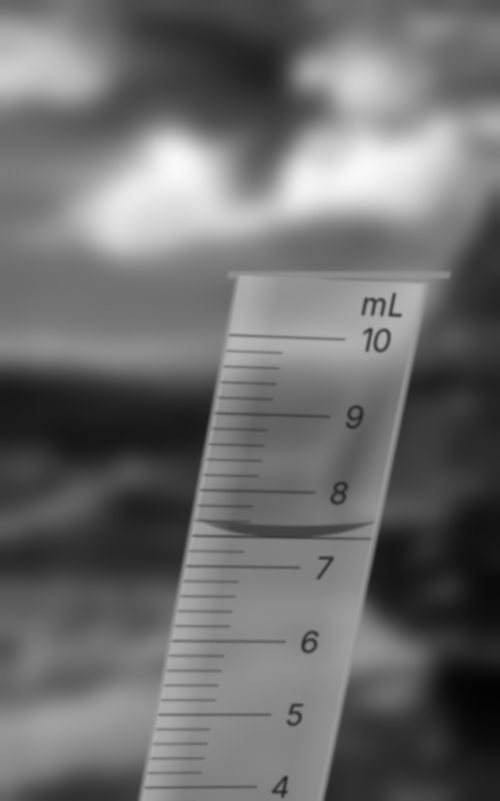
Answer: 7.4
